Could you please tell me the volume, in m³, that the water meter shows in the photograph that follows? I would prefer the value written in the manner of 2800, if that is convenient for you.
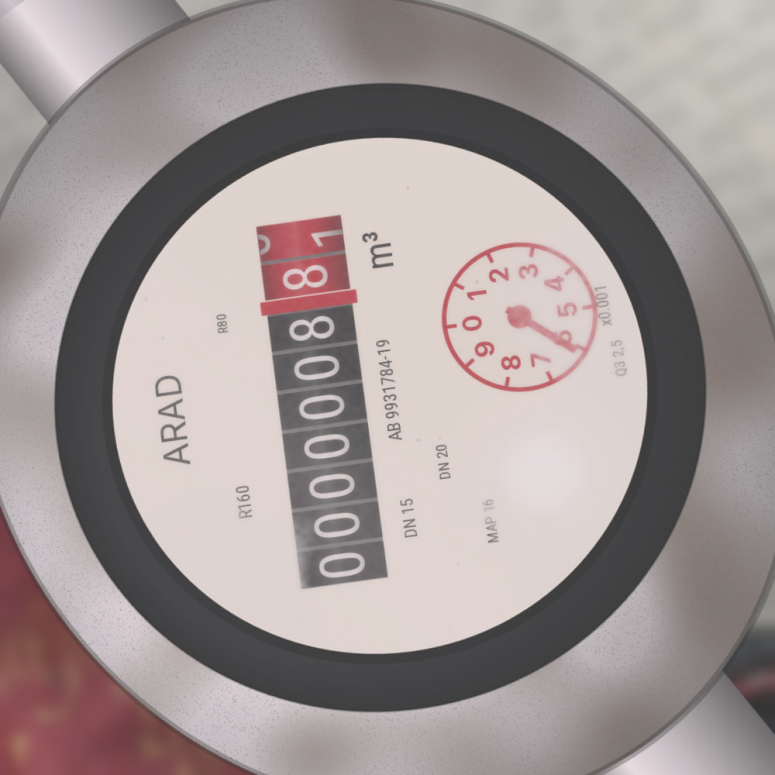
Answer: 8.806
